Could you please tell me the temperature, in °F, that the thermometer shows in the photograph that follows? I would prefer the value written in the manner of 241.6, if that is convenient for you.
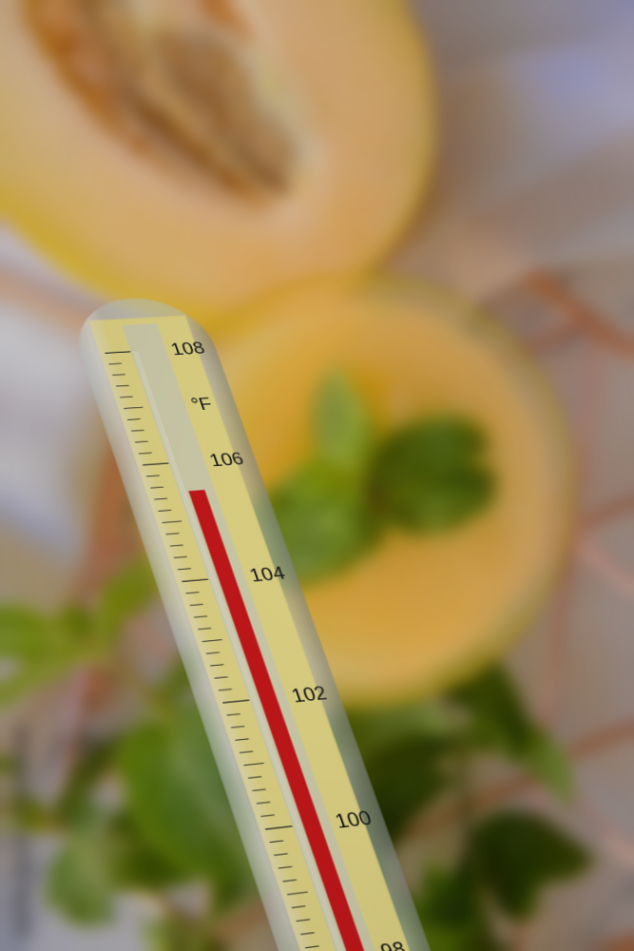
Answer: 105.5
